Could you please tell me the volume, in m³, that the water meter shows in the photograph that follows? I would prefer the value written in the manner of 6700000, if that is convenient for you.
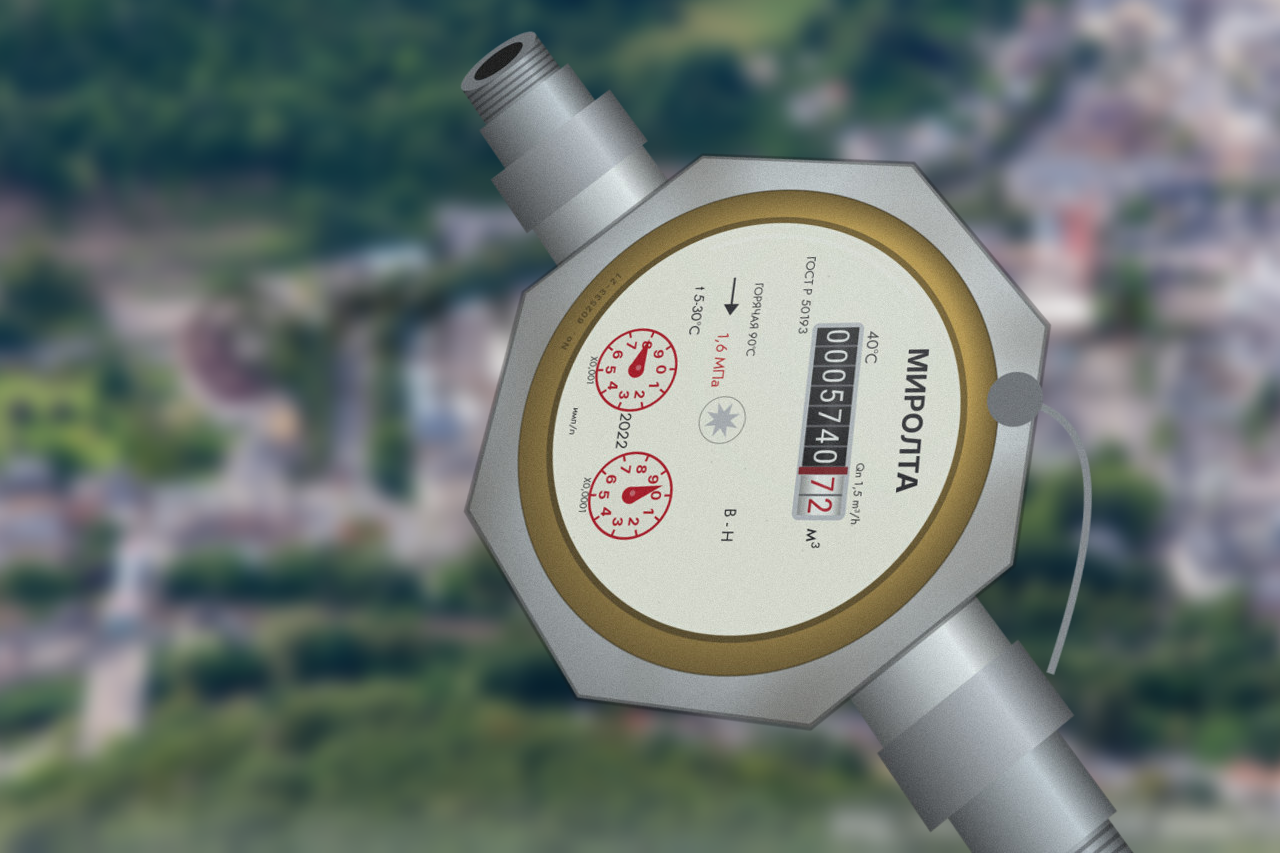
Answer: 5740.7279
